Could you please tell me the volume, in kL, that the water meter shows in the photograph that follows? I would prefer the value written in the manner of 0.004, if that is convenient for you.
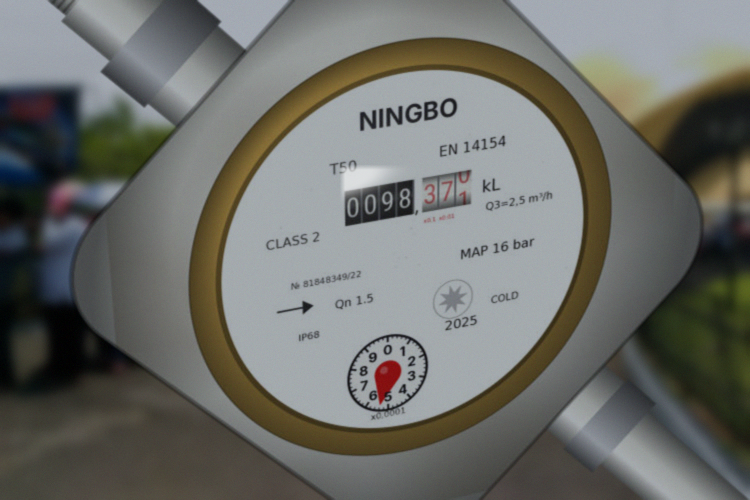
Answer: 98.3705
